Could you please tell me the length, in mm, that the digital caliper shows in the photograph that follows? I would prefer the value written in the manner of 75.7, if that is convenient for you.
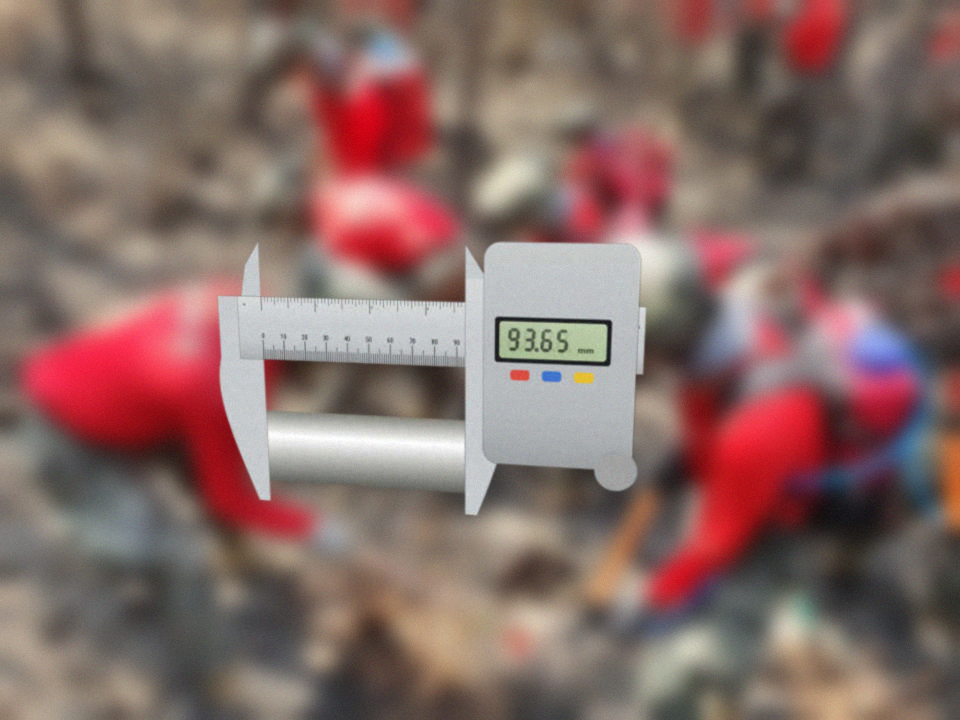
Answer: 93.65
